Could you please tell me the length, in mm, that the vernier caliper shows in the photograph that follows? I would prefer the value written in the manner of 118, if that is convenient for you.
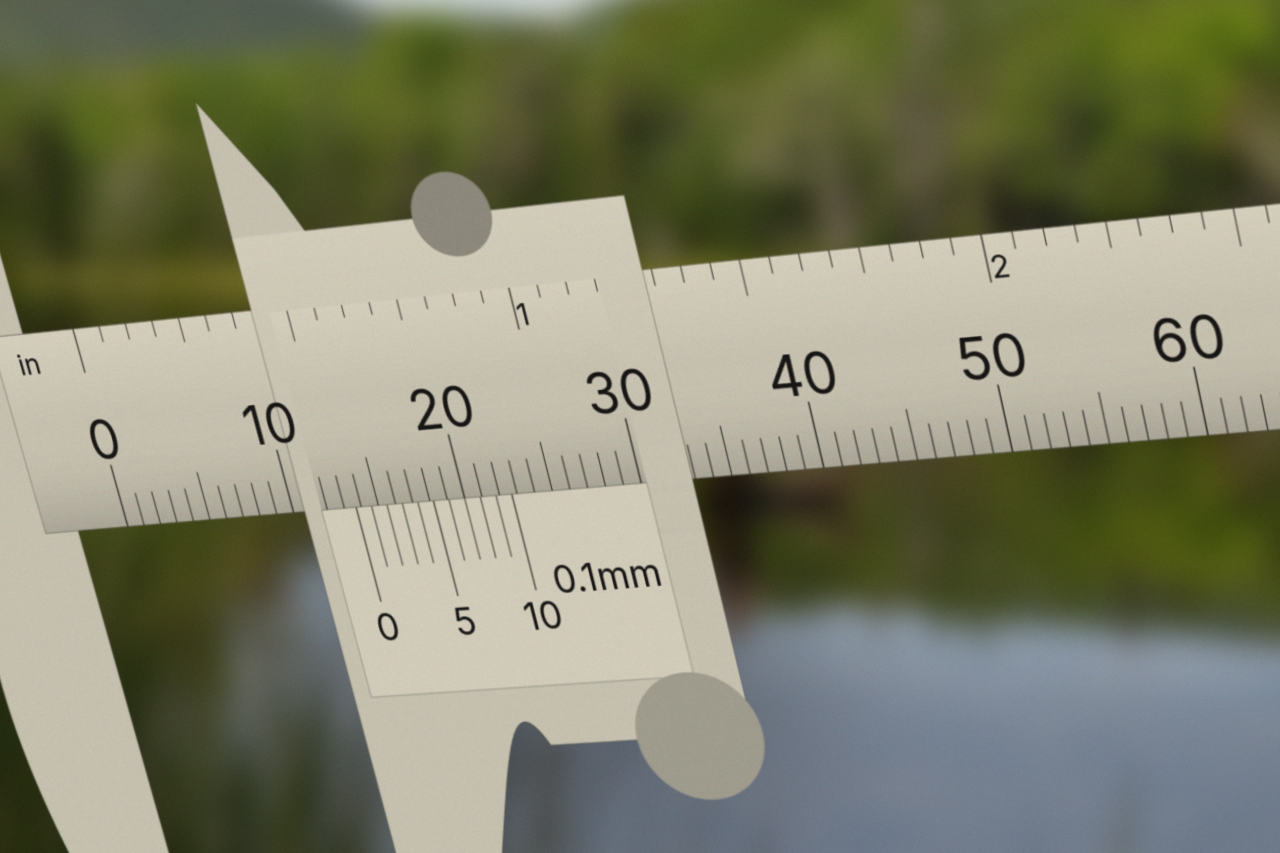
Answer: 13.7
